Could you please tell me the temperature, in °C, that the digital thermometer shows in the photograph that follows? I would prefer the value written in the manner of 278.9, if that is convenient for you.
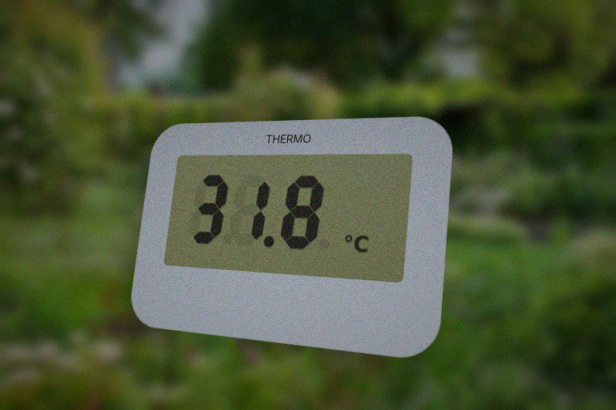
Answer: 31.8
